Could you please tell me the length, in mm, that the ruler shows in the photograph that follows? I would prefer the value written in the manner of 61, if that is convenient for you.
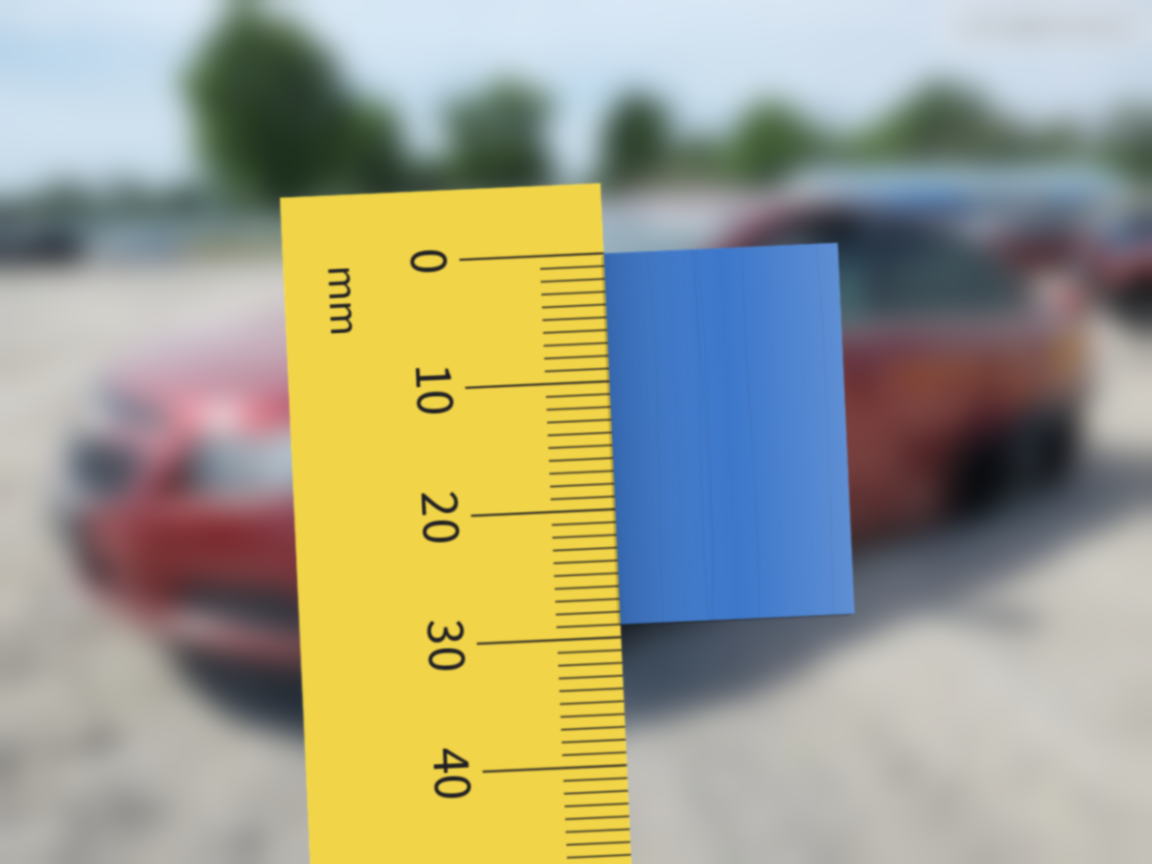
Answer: 29
